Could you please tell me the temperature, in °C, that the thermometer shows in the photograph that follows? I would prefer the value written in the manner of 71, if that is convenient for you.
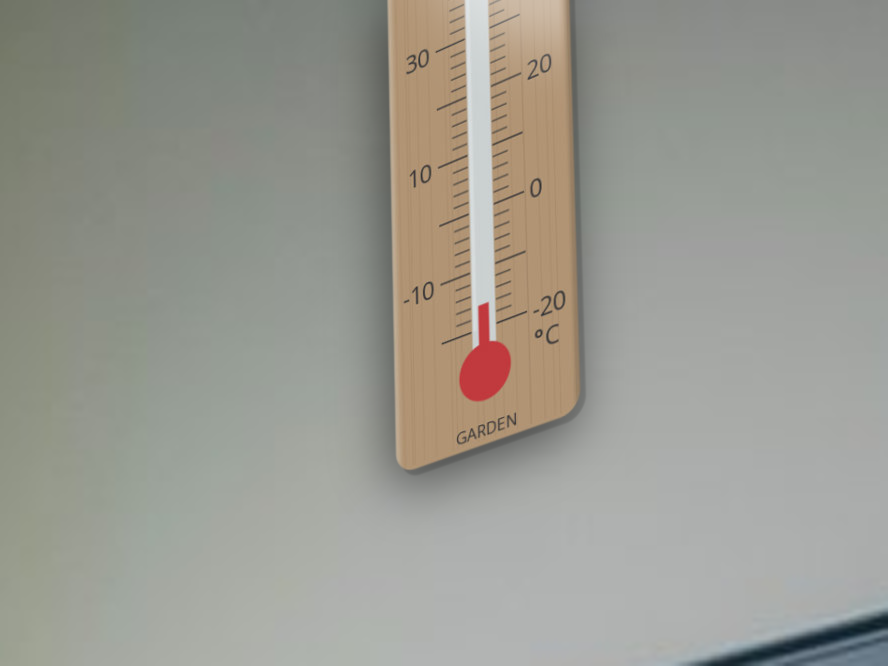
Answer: -16
